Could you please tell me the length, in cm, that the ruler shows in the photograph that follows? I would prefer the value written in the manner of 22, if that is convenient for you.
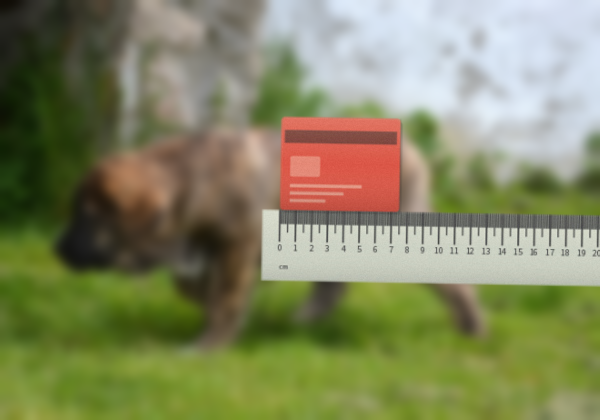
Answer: 7.5
